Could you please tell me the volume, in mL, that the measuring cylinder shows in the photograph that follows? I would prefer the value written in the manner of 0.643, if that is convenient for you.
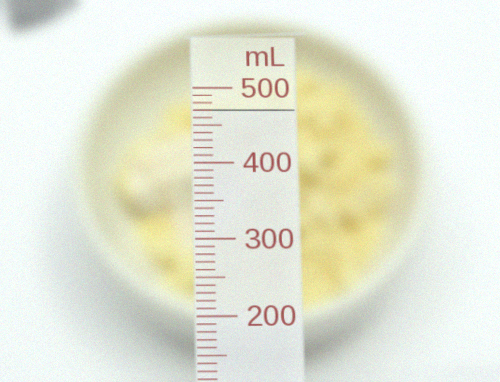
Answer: 470
